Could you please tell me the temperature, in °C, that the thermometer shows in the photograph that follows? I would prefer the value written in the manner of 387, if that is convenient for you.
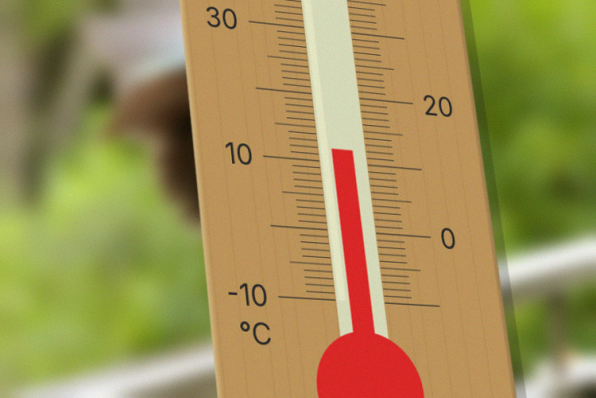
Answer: 12
